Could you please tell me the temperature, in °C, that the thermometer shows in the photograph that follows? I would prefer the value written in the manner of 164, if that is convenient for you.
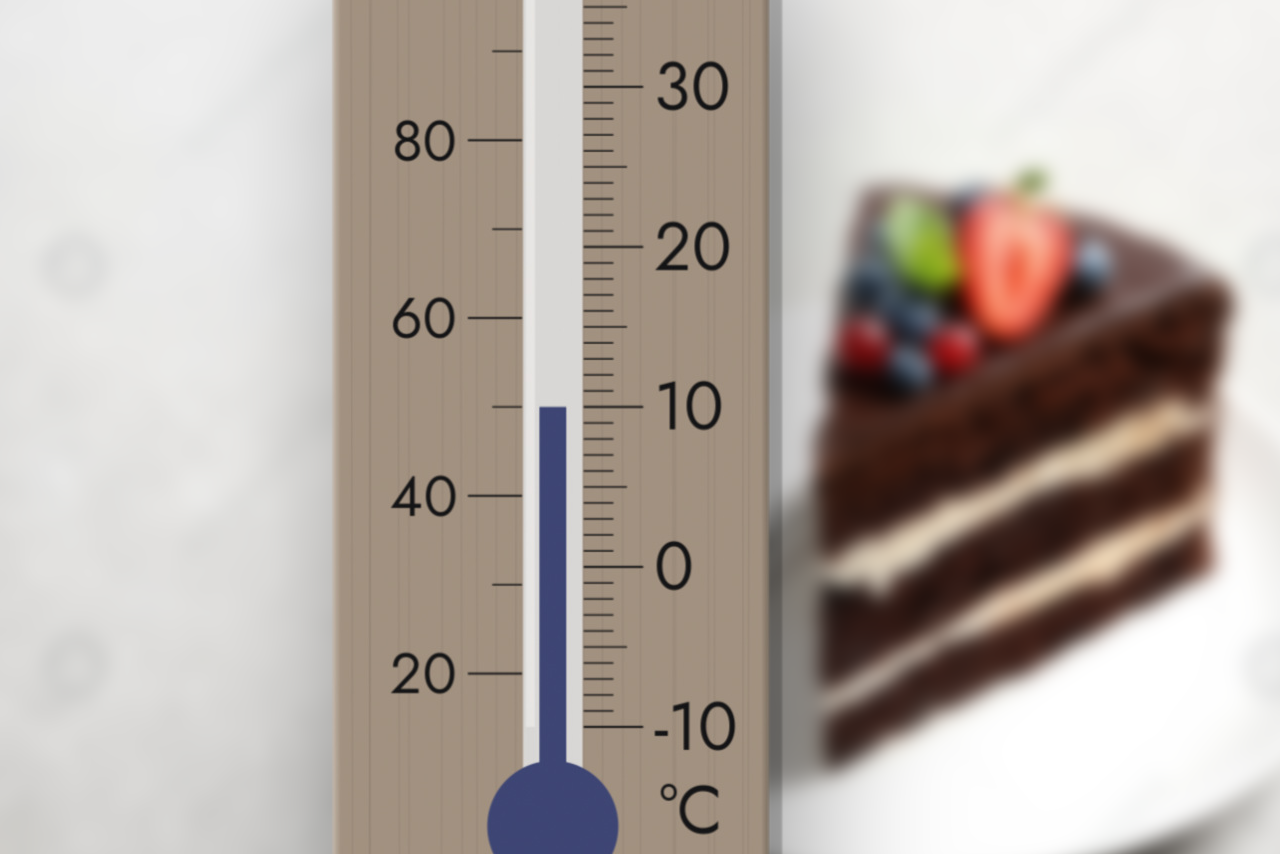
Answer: 10
